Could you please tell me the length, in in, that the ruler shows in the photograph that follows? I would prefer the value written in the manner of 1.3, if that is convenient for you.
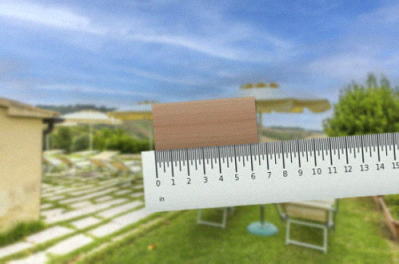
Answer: 6.5
